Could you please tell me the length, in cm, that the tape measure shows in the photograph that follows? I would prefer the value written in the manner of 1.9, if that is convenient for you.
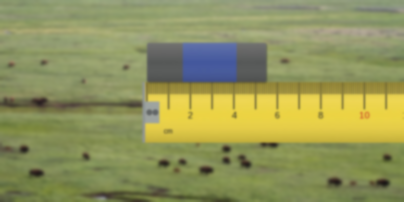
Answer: 5.5
